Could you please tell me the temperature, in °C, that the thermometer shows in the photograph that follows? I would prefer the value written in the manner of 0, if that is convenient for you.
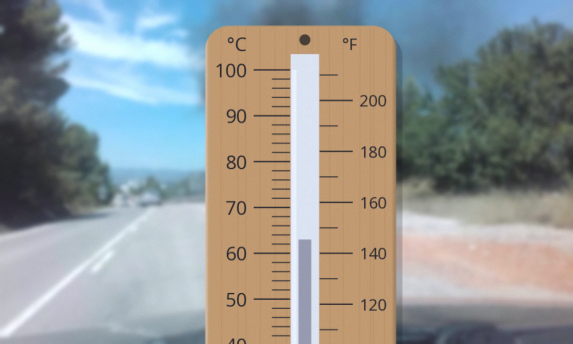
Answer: 63
